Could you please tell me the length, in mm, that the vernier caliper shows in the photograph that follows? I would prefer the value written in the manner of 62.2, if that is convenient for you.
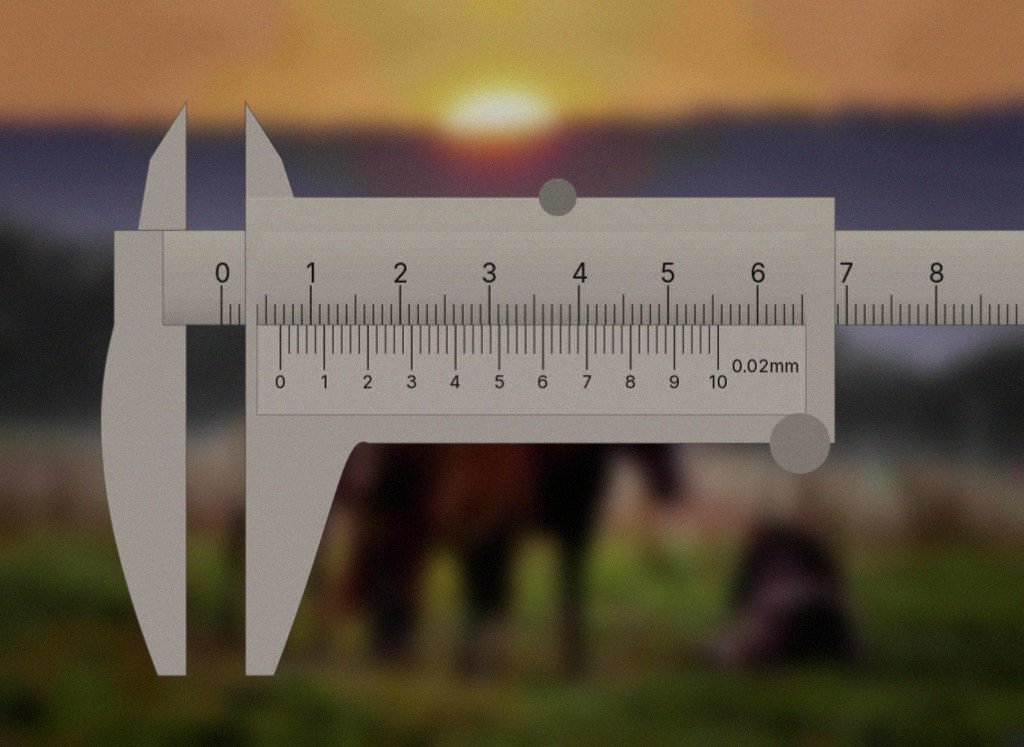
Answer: 6.6
